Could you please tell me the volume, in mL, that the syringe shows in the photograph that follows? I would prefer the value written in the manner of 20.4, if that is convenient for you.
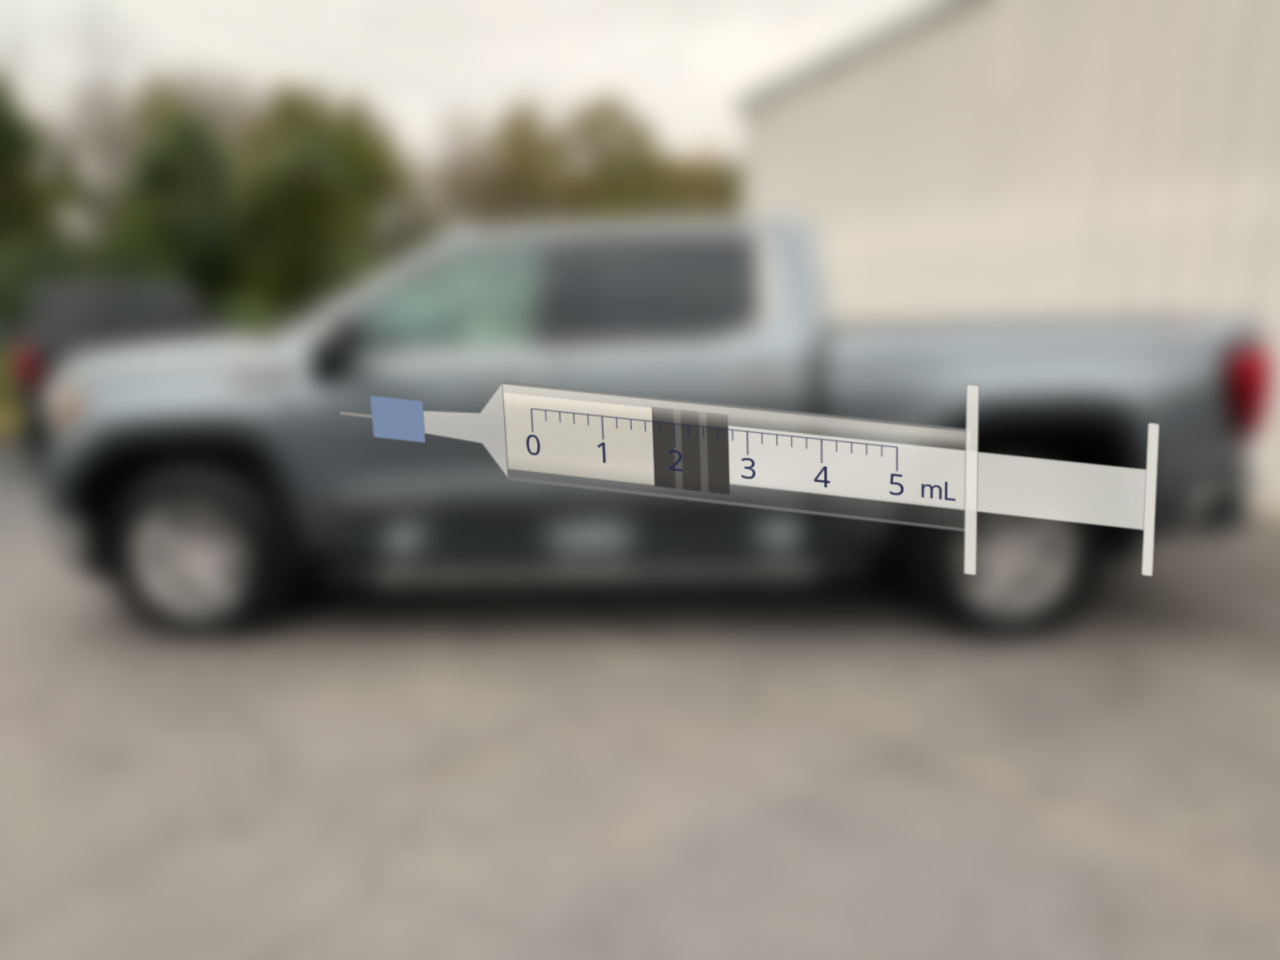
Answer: 1.7
